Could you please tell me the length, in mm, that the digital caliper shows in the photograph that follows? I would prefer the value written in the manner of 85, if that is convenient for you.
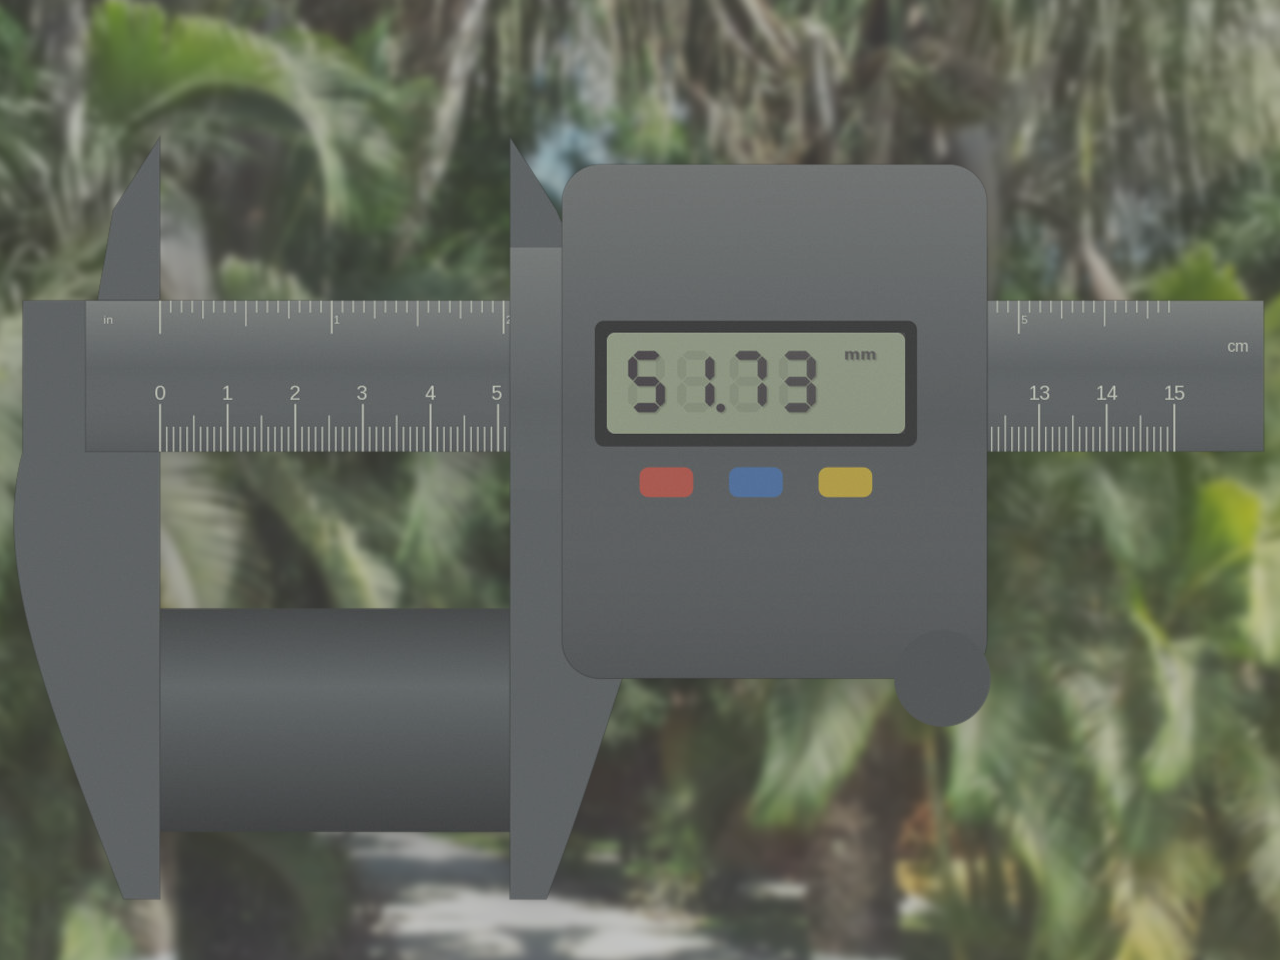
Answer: 51.73
